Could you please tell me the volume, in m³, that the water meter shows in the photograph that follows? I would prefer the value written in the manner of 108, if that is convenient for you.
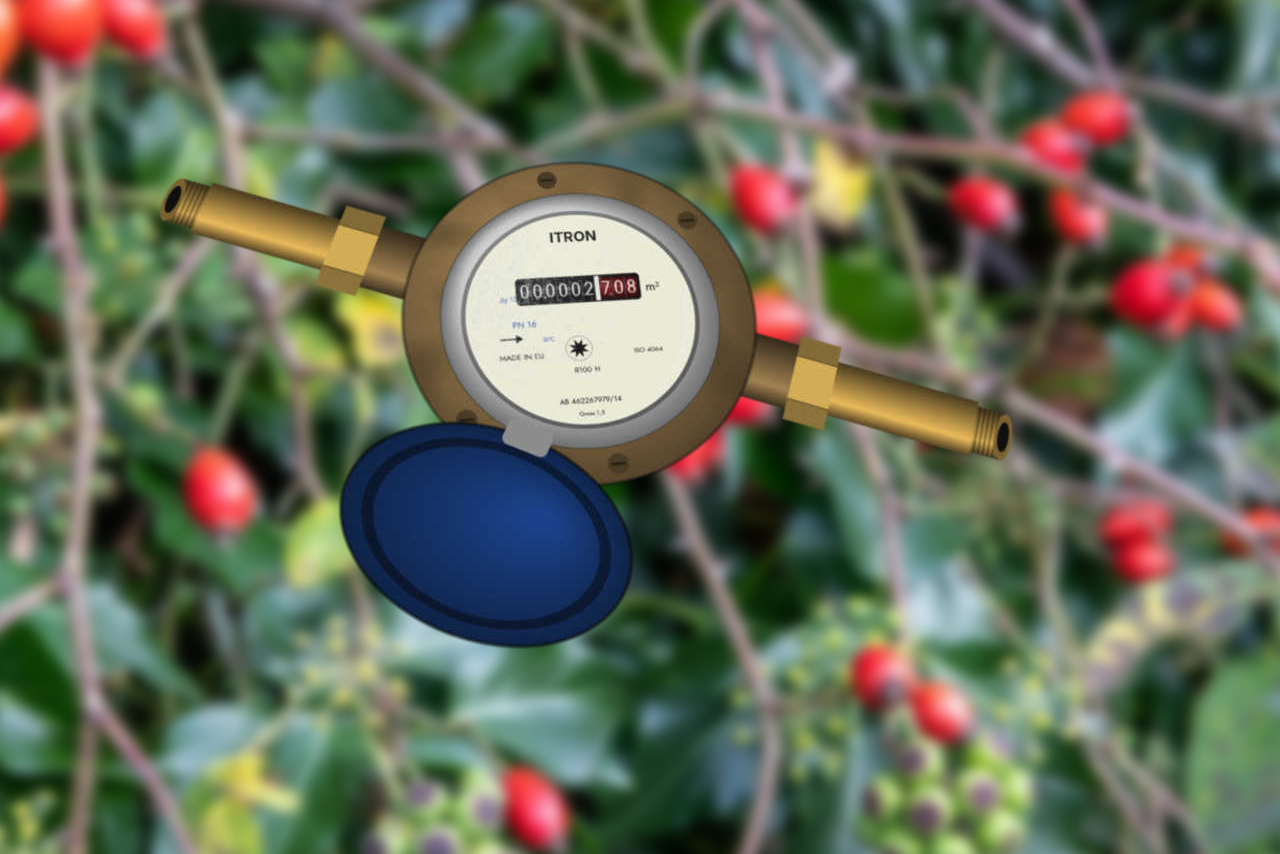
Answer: 2.708
